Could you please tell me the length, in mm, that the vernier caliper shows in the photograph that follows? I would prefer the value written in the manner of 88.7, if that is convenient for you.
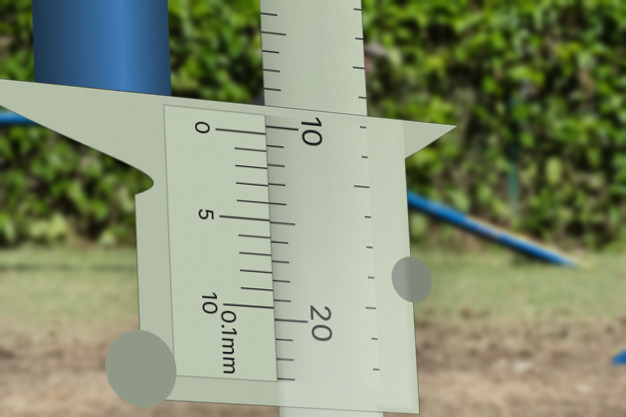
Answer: 10.4
